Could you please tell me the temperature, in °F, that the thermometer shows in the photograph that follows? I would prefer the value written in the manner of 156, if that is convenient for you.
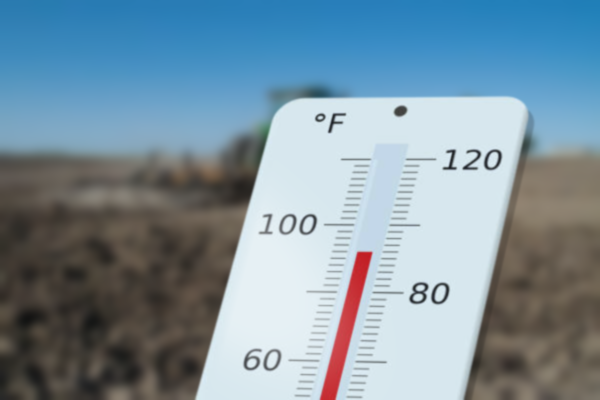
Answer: 92
